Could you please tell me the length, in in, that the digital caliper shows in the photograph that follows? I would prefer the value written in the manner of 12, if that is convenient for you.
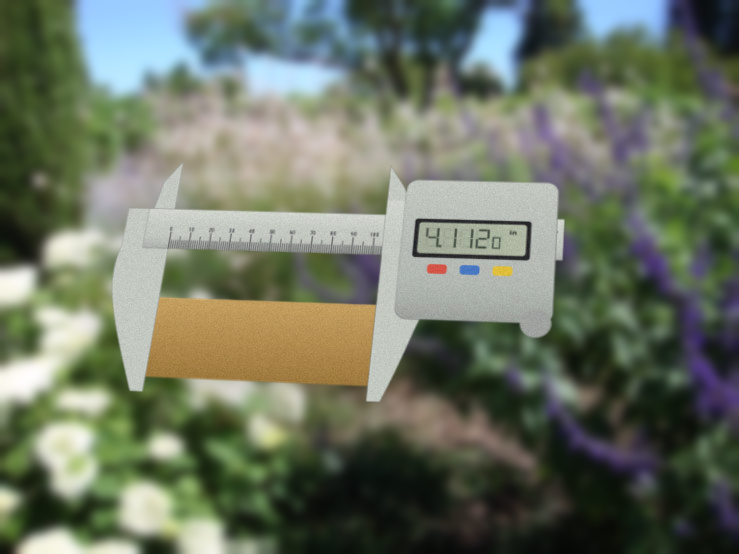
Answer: 4.1120
